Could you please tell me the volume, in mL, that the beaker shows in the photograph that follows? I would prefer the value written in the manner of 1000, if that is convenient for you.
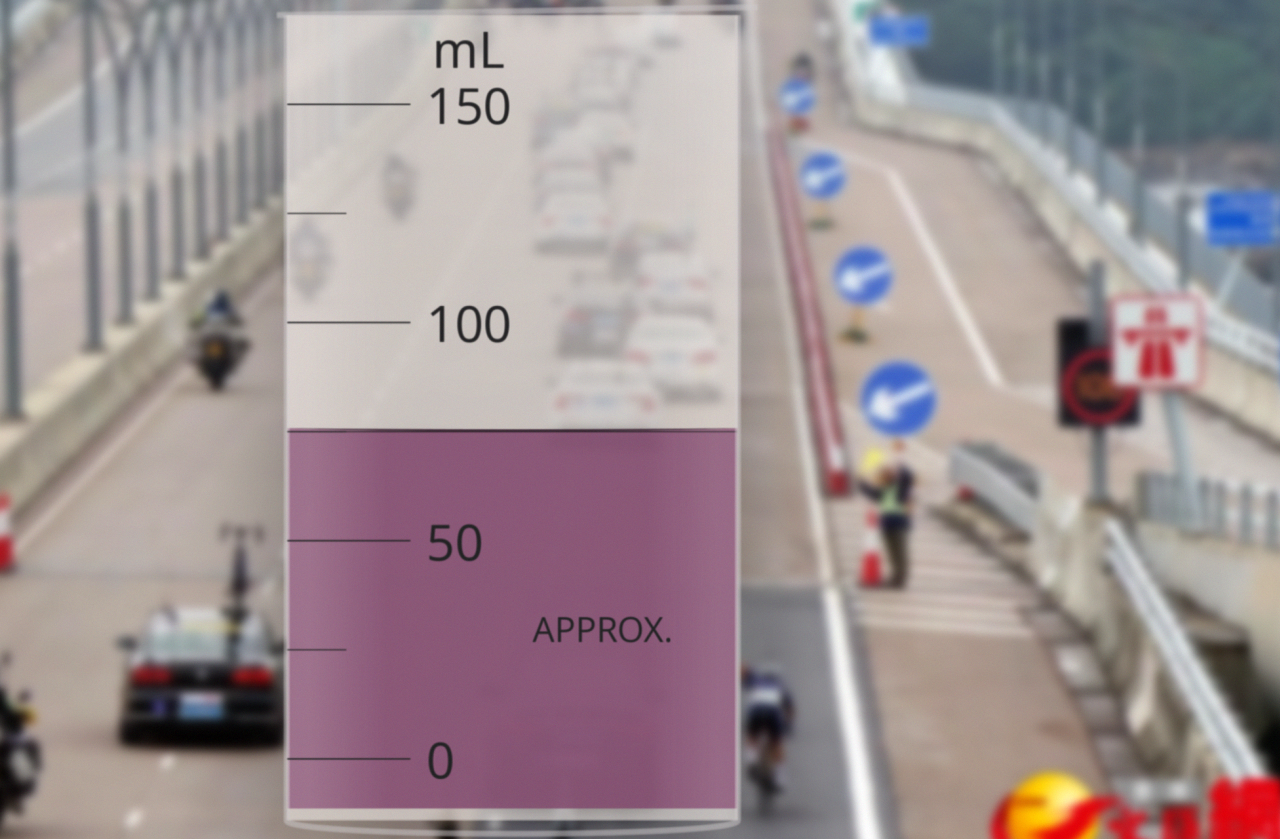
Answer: 75
